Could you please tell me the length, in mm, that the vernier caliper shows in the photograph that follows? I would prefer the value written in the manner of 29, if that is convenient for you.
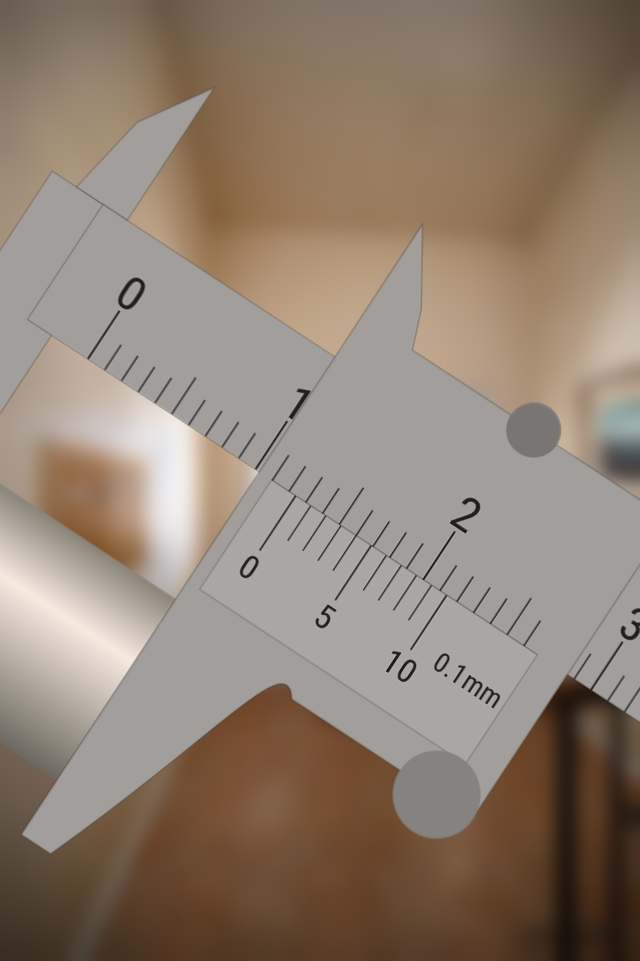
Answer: 12.4
